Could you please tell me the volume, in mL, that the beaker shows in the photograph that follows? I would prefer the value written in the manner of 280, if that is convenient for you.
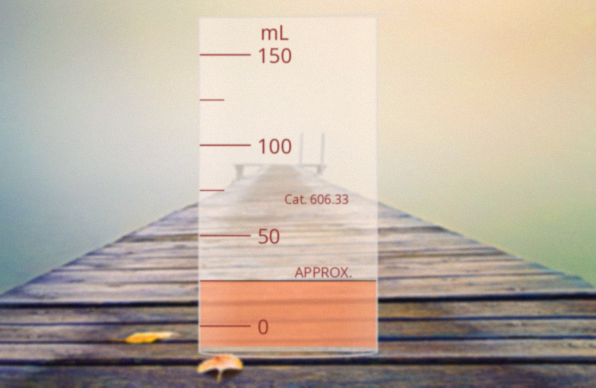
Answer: 25
